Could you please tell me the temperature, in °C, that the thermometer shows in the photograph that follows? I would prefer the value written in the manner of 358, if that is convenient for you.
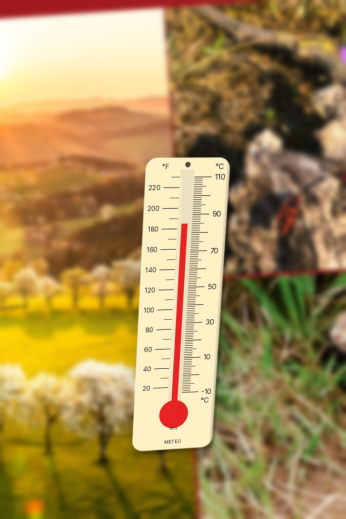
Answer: 85
